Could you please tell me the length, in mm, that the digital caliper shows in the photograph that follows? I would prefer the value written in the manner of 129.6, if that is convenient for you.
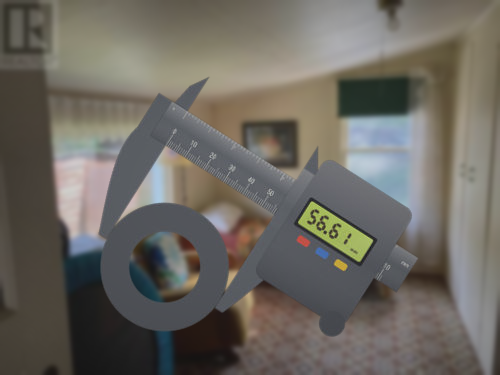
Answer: 56.61
